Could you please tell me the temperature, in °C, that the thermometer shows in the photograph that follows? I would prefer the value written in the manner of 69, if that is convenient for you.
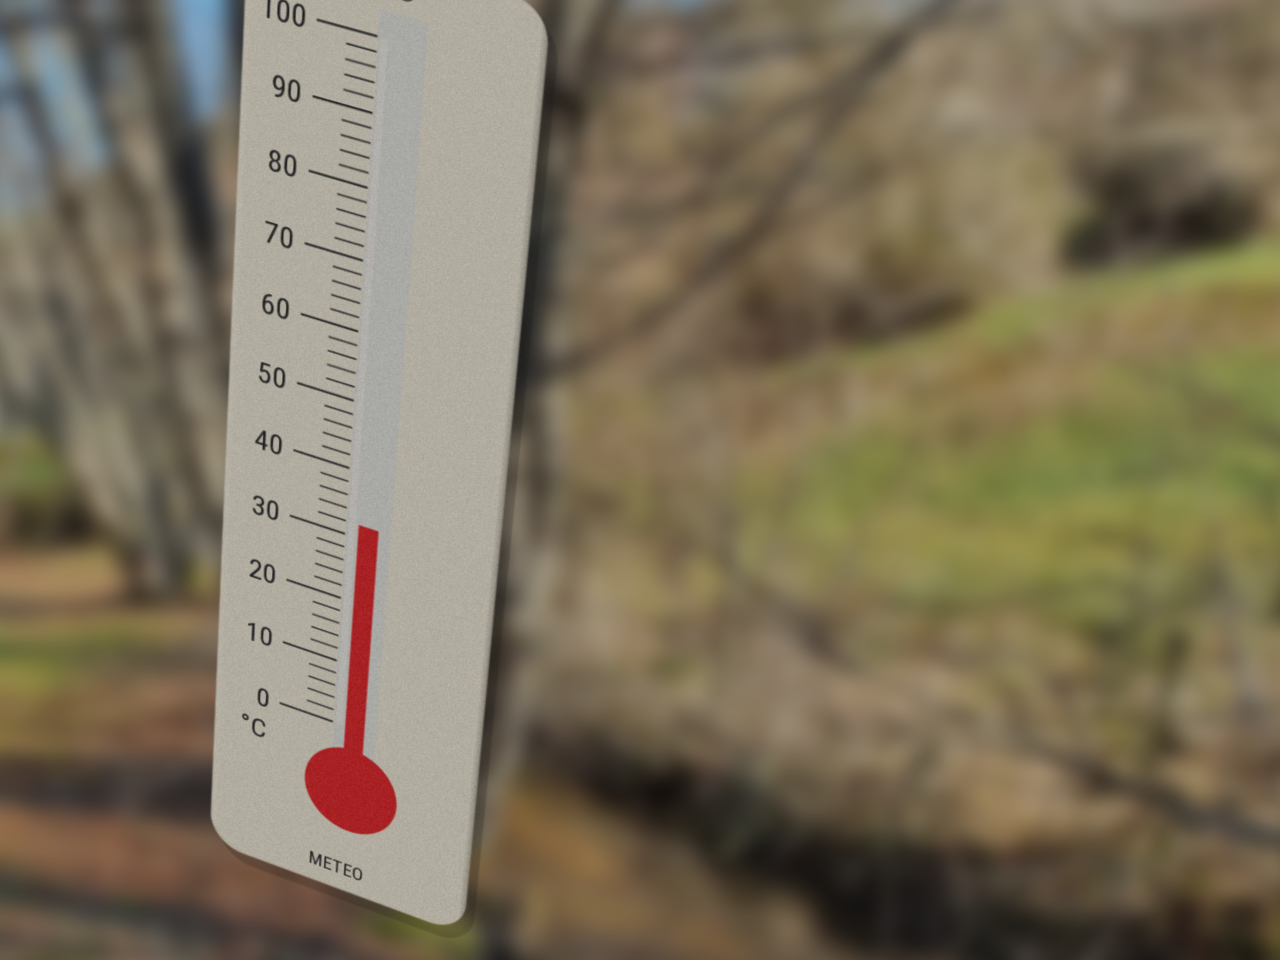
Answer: 32
